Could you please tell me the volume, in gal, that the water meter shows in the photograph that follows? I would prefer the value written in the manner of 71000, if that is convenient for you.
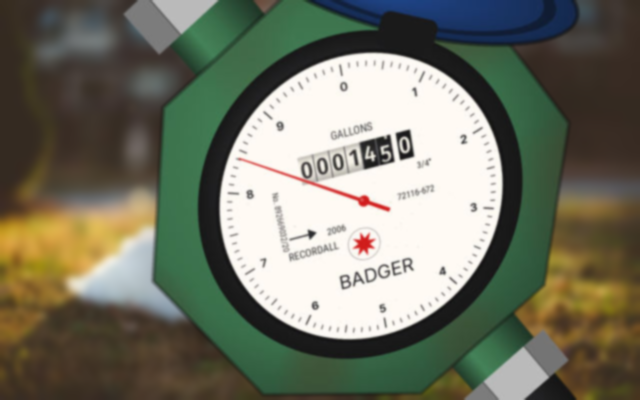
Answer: 1448.4
